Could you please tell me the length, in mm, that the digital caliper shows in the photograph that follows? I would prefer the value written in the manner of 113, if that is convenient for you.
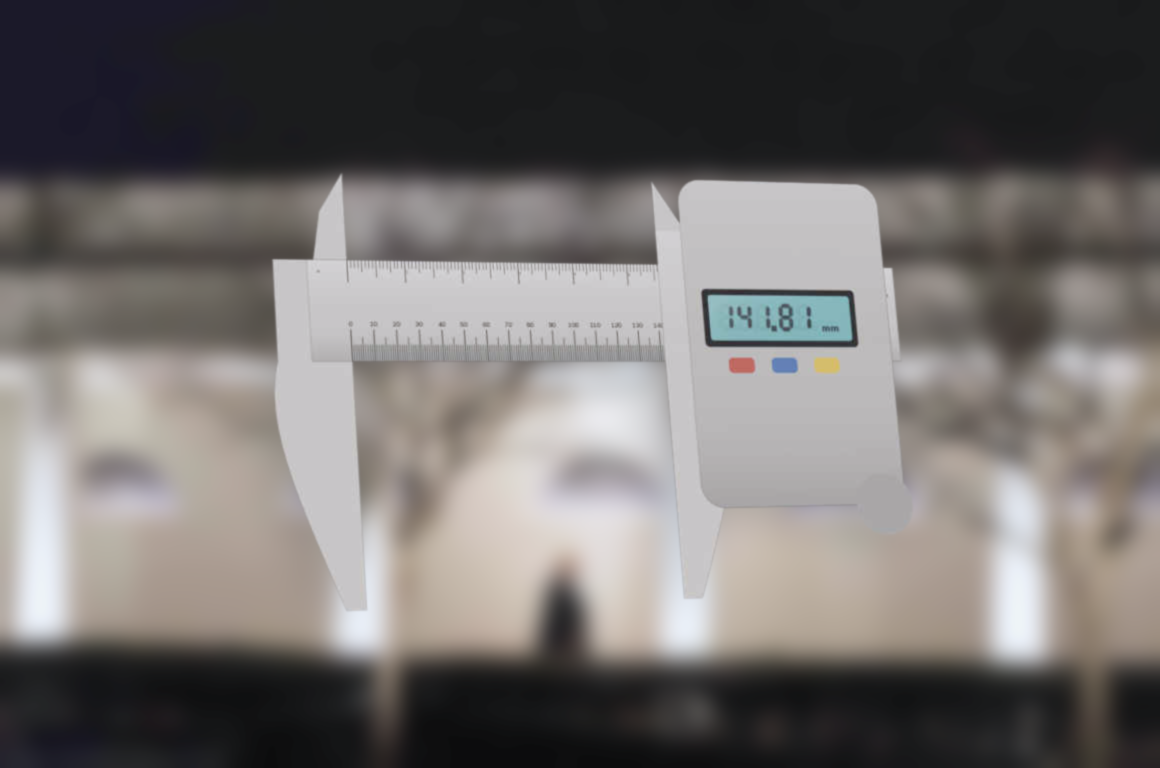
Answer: 141.81
